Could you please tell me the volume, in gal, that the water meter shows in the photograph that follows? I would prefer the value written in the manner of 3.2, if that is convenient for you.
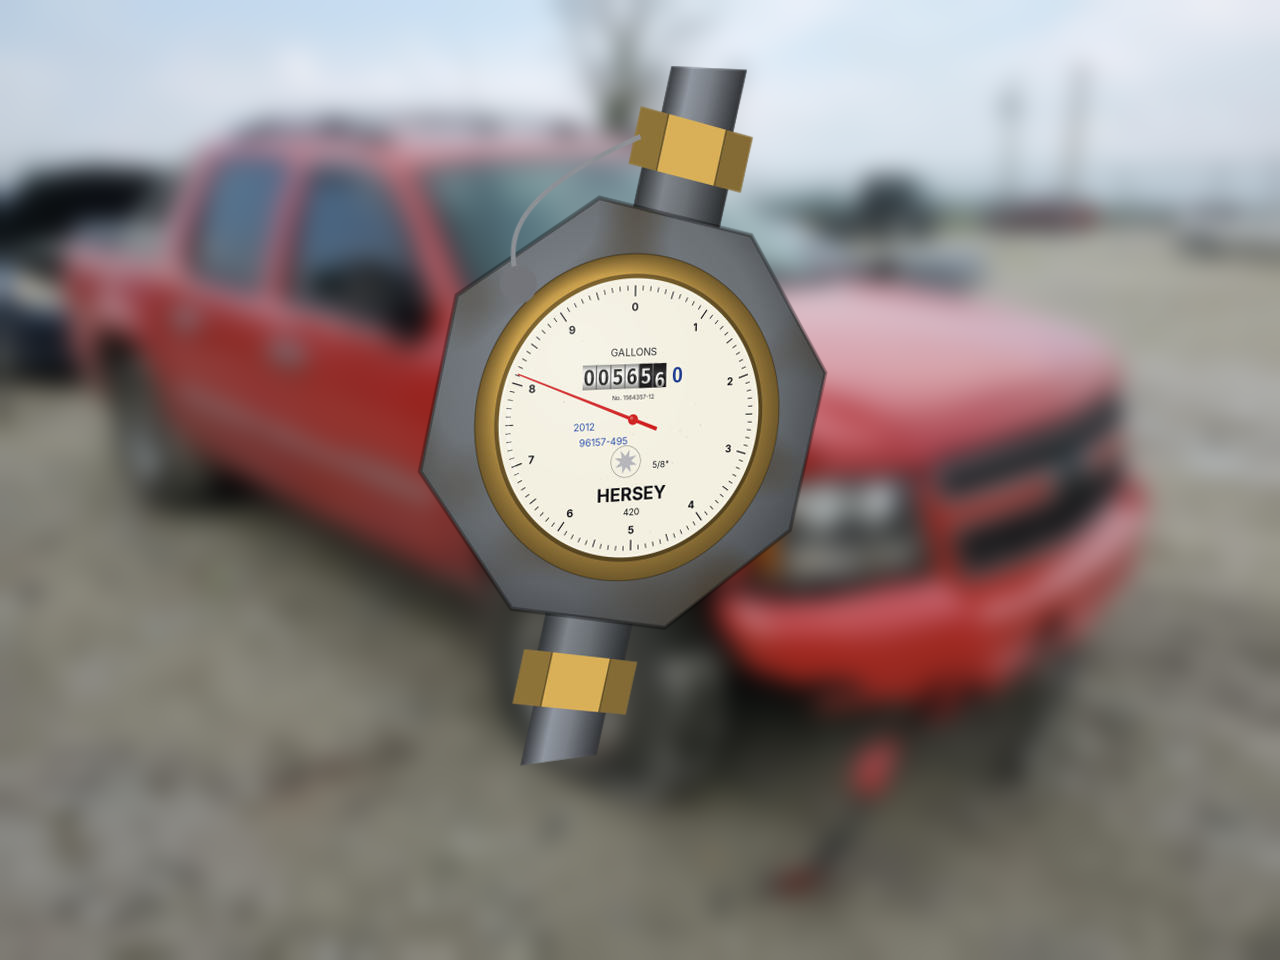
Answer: 56558.1
